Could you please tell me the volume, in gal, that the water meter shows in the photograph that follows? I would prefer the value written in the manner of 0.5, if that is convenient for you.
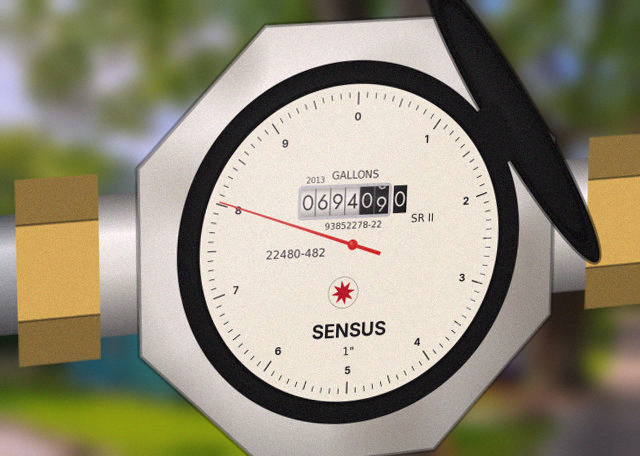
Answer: 694088.0
